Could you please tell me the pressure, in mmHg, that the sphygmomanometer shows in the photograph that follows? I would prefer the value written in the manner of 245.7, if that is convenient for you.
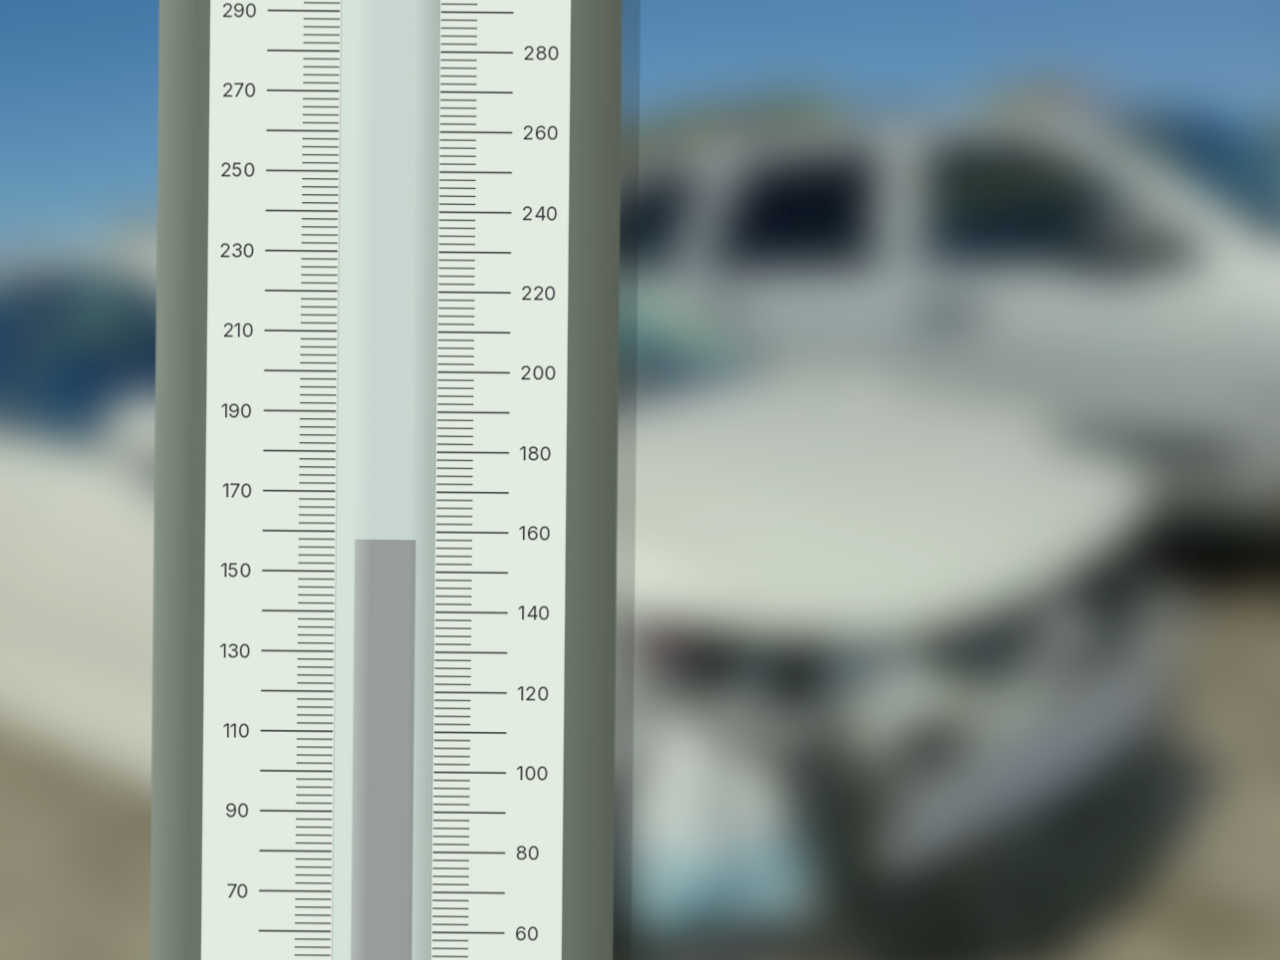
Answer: 158
